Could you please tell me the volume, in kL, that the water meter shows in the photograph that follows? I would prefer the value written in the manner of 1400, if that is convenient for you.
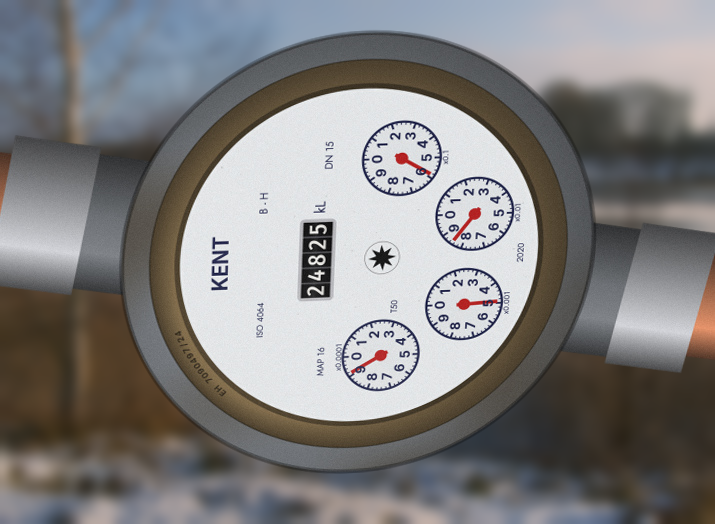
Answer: 24825.5849
